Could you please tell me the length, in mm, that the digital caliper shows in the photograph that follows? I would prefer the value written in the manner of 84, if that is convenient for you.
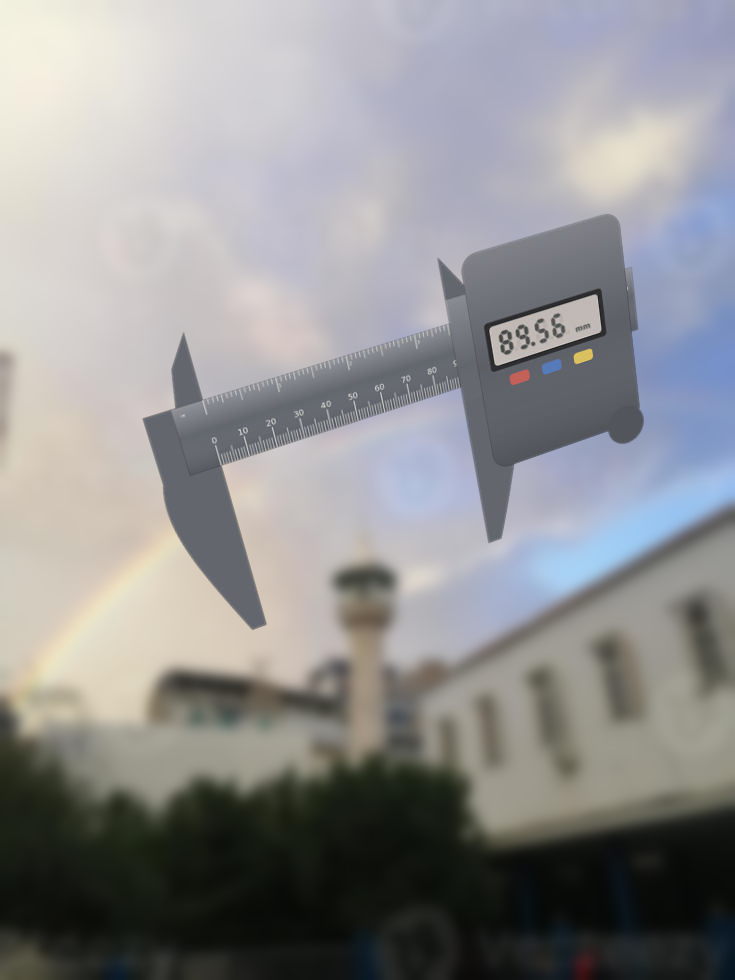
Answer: 89.56
